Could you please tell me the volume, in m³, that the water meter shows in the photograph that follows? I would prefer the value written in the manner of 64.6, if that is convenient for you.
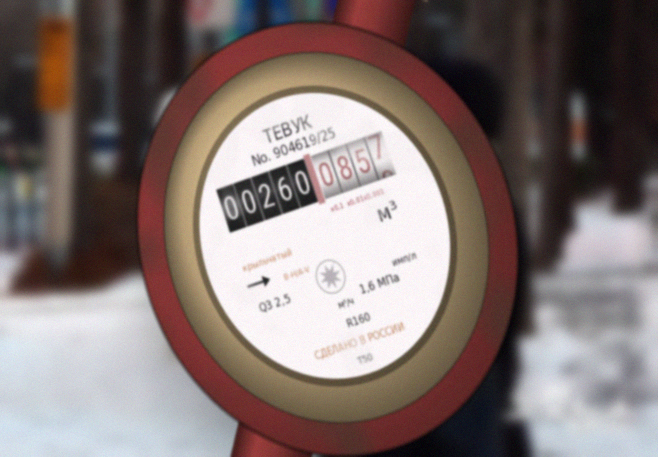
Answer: 260.0857
